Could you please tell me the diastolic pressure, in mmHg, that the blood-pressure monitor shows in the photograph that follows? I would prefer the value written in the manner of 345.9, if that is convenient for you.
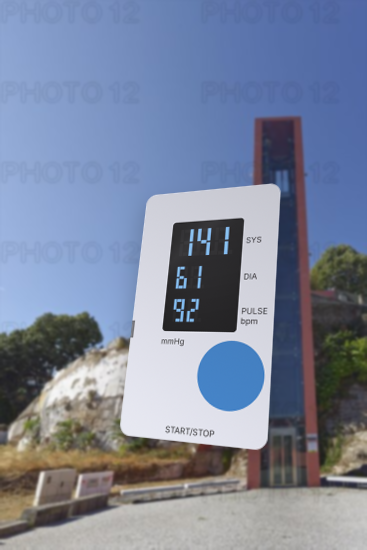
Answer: 61
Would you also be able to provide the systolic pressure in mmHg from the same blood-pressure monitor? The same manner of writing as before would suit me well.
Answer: 141
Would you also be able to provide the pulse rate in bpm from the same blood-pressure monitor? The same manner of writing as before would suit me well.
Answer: 92
